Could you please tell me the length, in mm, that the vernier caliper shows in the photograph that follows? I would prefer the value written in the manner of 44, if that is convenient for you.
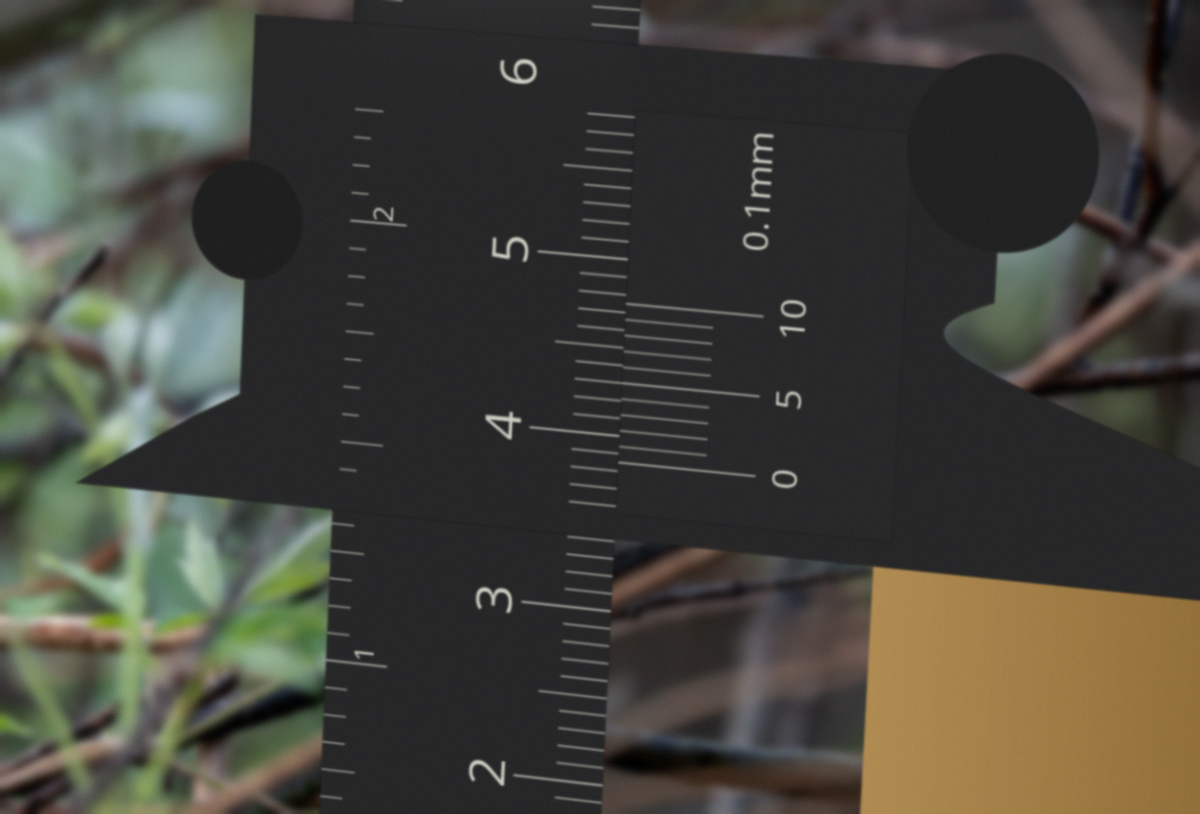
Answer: 38.5
